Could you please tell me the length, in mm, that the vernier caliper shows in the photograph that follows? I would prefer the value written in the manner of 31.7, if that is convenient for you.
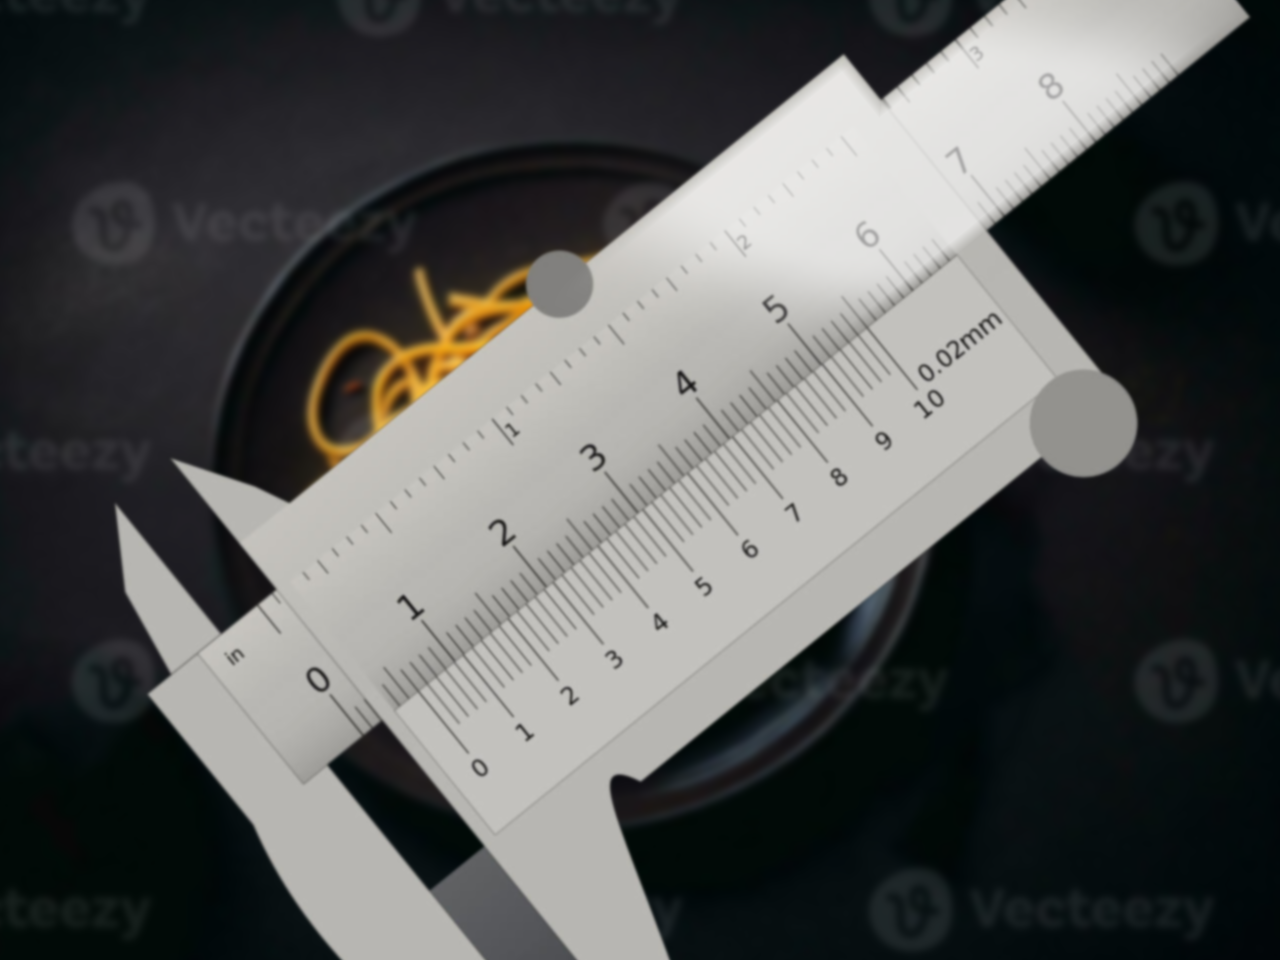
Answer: 6.0
